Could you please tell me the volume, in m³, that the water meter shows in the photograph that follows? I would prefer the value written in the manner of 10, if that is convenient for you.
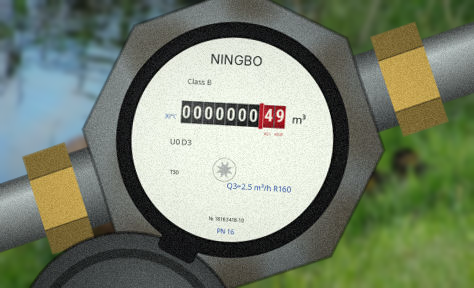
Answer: 0.49
